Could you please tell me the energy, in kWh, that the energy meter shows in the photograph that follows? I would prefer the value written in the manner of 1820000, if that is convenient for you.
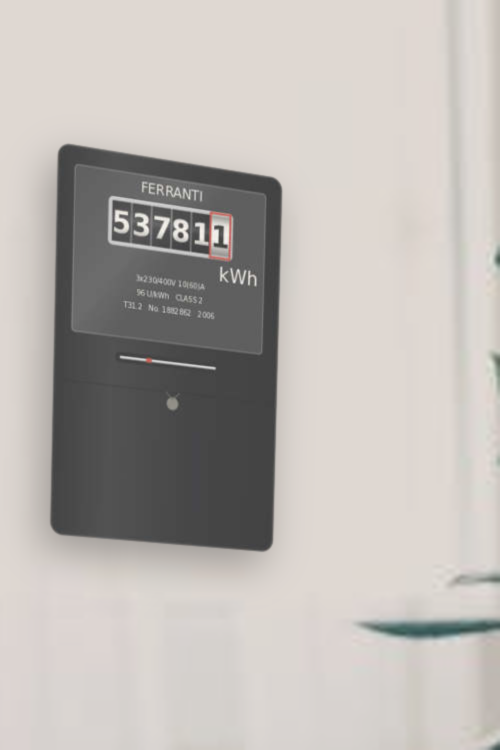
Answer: 53781.1
